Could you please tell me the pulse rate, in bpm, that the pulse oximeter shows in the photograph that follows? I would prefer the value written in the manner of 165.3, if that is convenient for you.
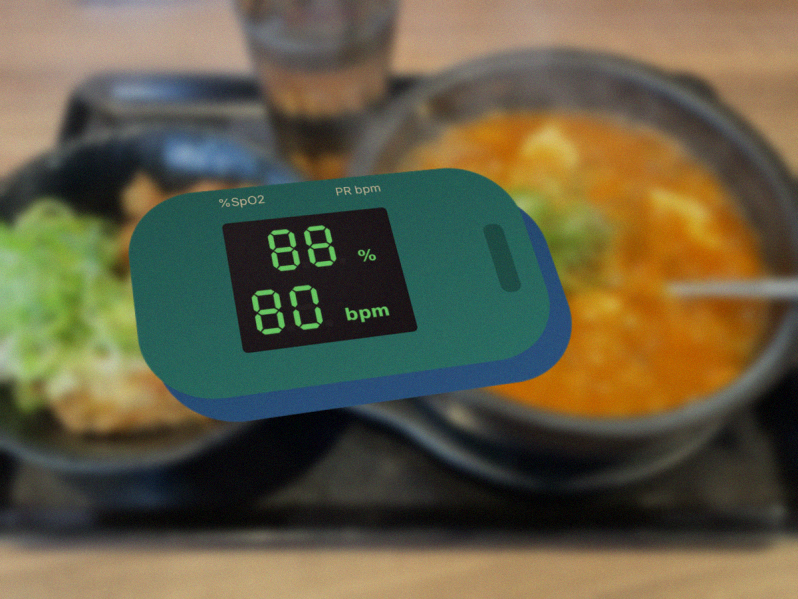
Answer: 80
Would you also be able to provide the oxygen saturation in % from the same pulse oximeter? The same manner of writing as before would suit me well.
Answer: 88
